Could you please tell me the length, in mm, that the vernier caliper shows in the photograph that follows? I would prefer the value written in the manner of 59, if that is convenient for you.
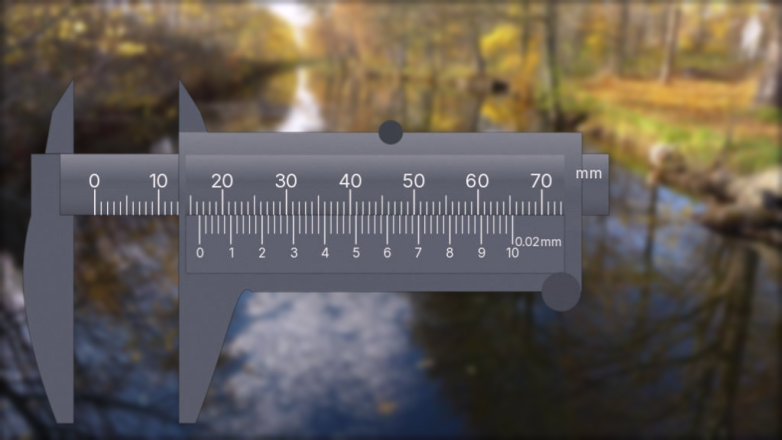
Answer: 16.4
